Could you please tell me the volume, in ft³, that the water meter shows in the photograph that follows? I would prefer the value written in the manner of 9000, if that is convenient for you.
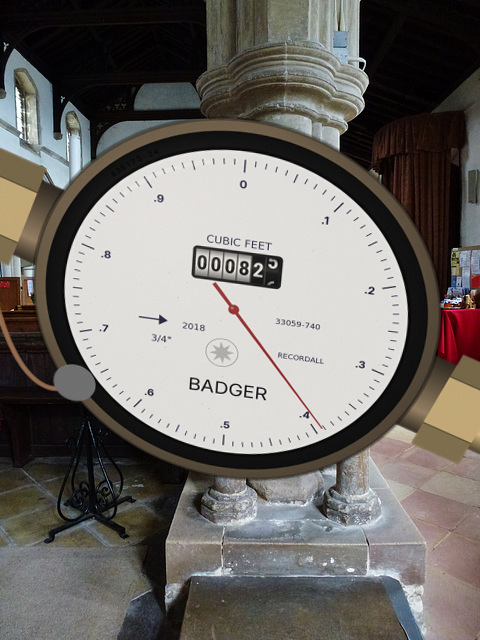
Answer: 825.39
